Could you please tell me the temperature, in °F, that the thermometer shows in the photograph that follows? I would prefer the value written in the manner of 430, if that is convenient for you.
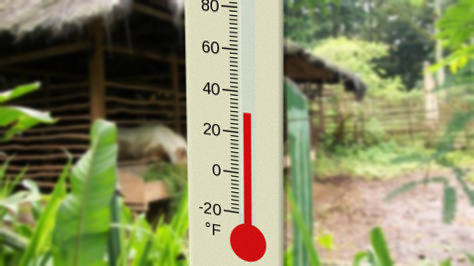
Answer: 30
